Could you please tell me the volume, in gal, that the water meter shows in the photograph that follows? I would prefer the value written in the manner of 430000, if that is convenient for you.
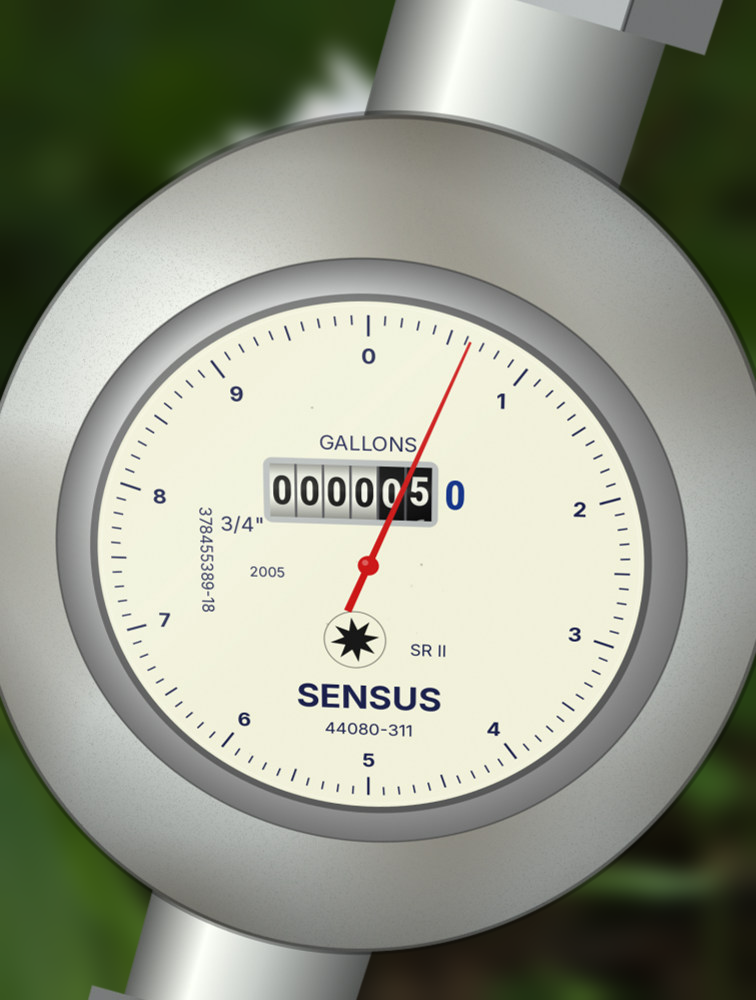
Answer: 50.6
